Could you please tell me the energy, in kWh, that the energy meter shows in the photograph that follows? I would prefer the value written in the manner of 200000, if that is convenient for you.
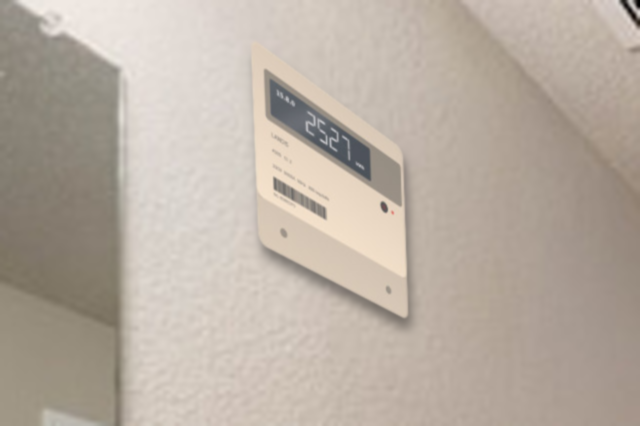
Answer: 2527
